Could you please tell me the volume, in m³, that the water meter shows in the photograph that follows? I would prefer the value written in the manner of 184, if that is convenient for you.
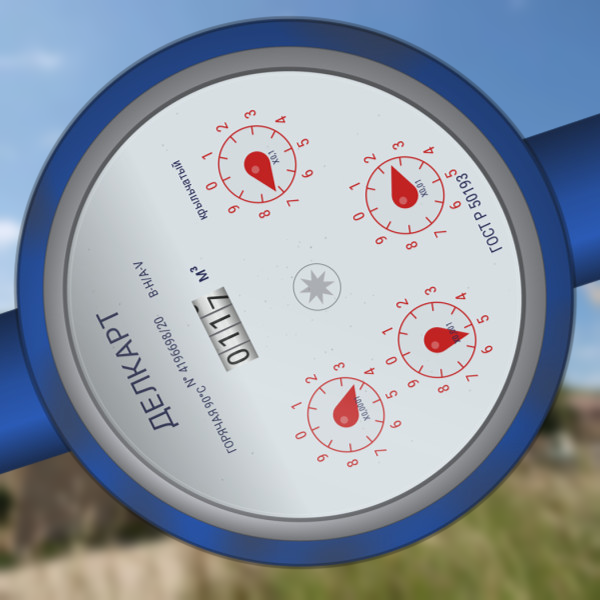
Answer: 116.7253
